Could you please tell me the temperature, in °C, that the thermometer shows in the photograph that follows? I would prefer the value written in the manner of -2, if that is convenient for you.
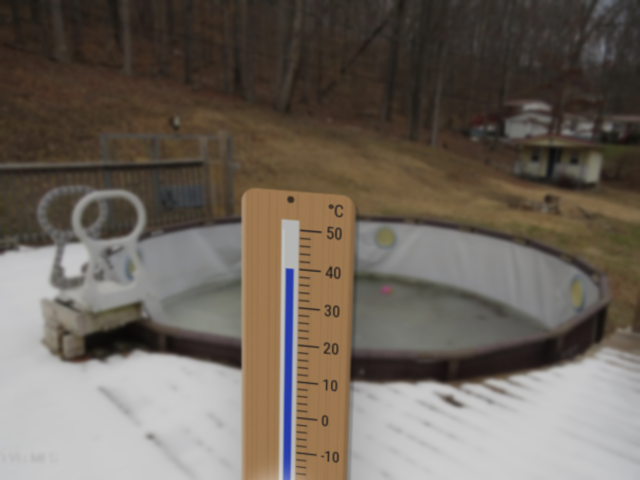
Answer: 40
